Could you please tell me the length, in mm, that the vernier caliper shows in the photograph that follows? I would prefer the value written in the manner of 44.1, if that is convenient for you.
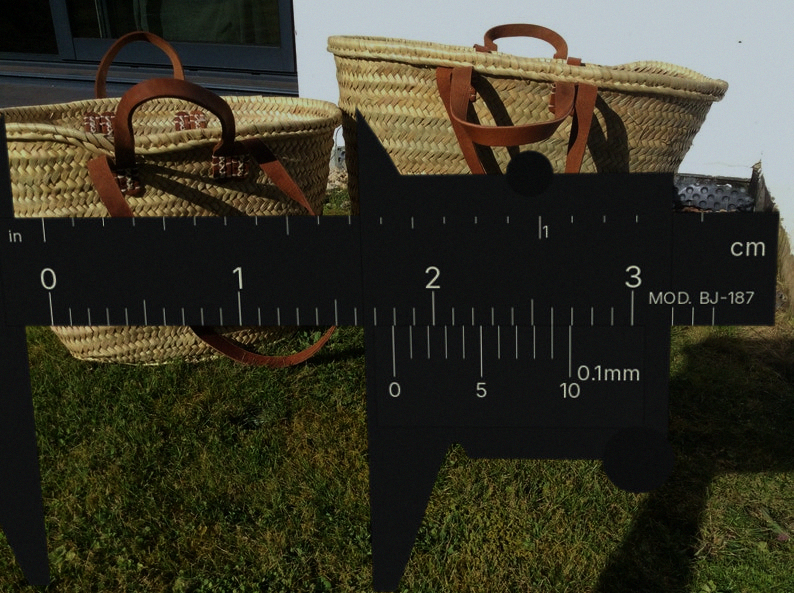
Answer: 17.9
